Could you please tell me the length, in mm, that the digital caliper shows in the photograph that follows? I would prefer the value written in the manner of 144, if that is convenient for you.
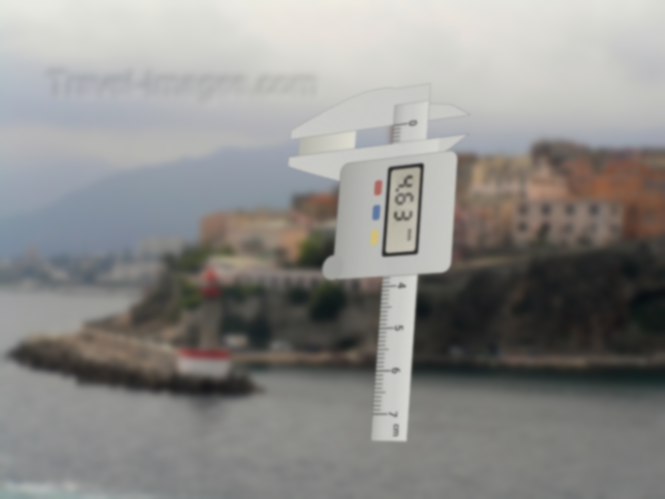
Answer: 4.63
